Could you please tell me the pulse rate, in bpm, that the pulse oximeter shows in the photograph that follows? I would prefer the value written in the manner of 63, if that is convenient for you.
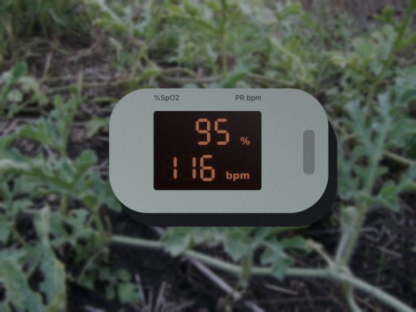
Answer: 116
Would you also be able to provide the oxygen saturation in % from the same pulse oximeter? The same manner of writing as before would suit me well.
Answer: 95
